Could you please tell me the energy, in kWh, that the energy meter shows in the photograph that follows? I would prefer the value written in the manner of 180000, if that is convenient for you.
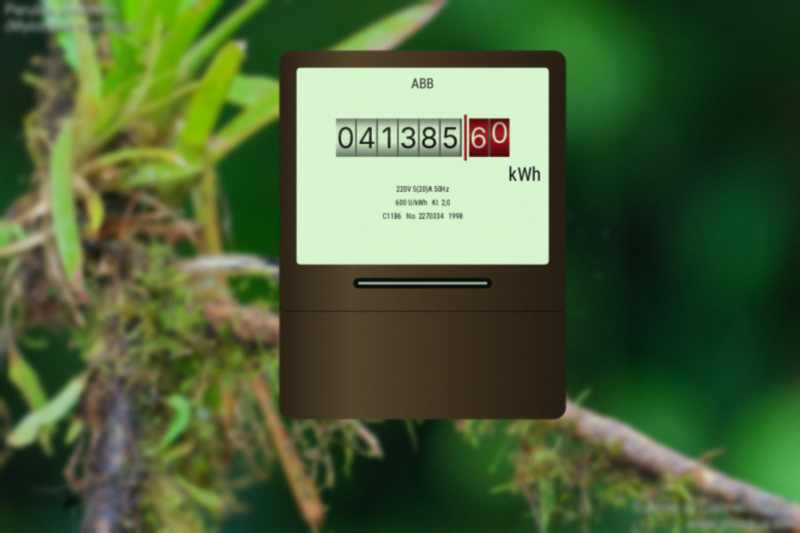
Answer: 41385.60
